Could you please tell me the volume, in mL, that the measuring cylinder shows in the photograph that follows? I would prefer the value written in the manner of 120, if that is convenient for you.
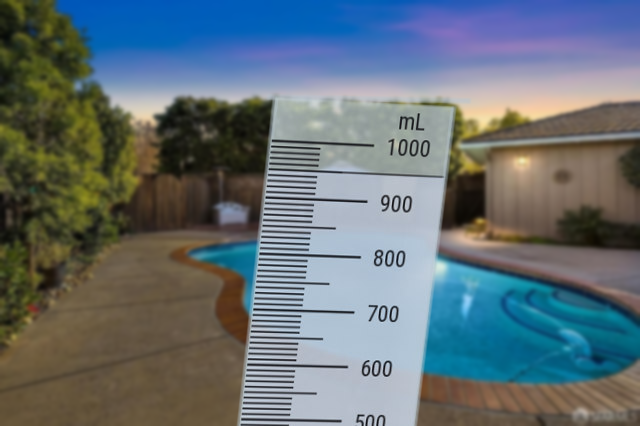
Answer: 950
